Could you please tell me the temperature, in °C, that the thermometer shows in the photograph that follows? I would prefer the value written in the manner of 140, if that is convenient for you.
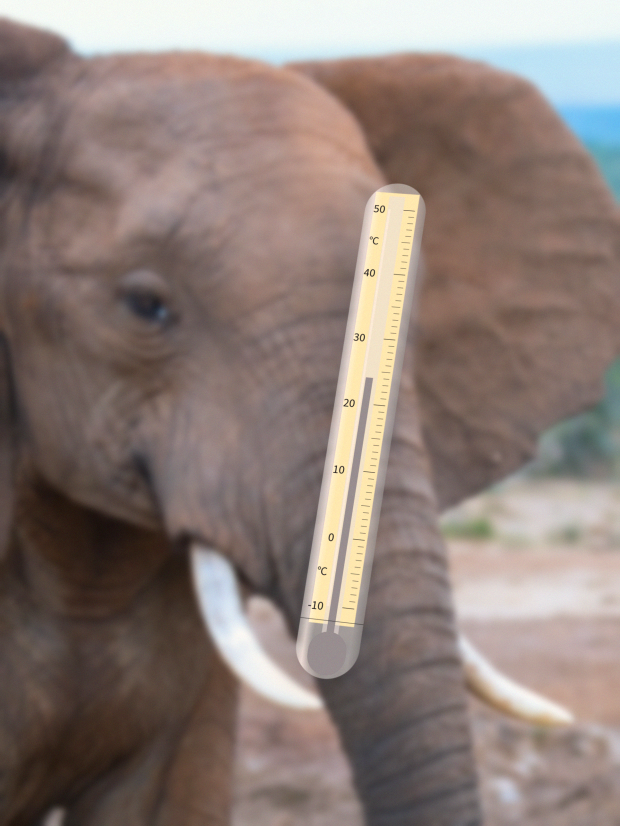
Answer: 24
